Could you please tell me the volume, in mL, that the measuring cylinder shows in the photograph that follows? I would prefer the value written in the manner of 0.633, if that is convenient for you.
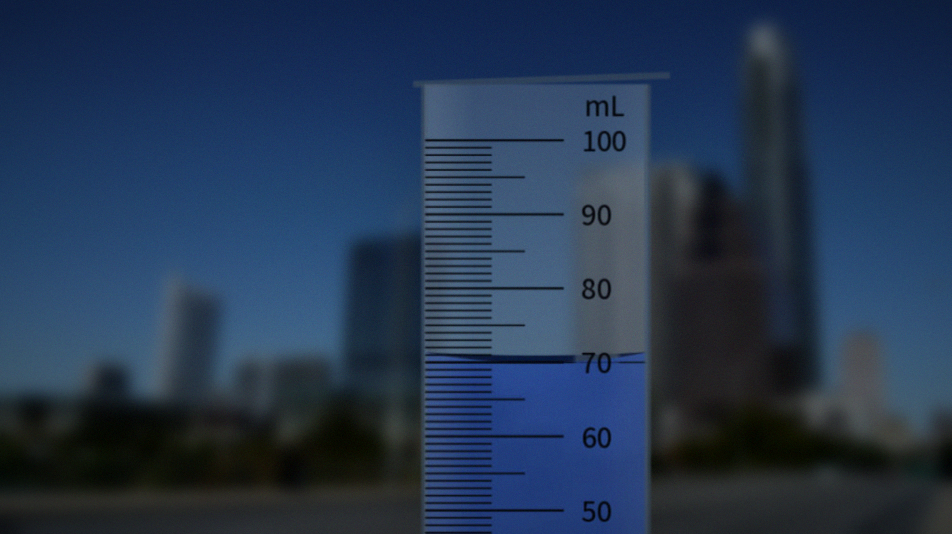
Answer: 70
